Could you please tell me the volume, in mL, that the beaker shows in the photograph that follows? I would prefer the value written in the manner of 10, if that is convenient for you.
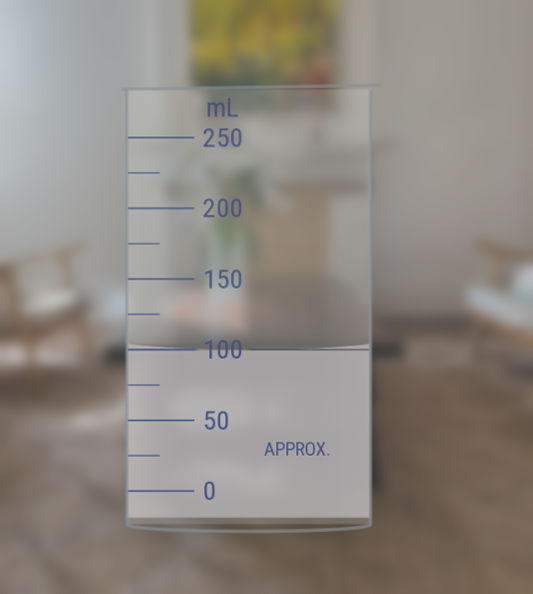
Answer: 100
